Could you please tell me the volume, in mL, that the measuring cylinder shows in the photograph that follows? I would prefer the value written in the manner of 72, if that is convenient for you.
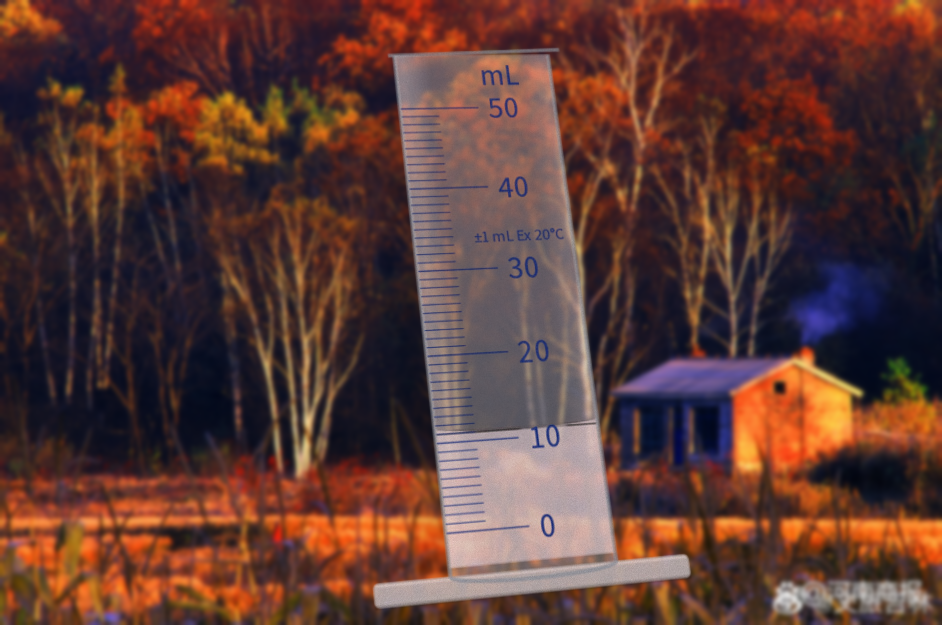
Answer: 11
